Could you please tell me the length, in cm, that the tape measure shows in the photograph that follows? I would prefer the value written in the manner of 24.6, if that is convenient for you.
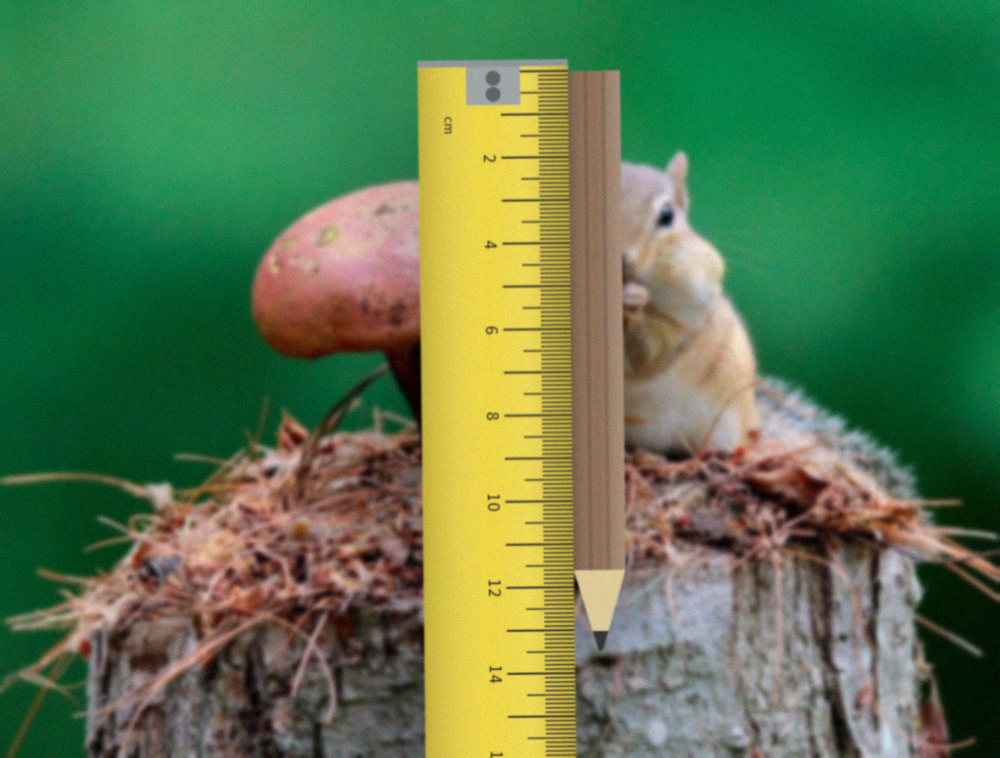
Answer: 13.5
